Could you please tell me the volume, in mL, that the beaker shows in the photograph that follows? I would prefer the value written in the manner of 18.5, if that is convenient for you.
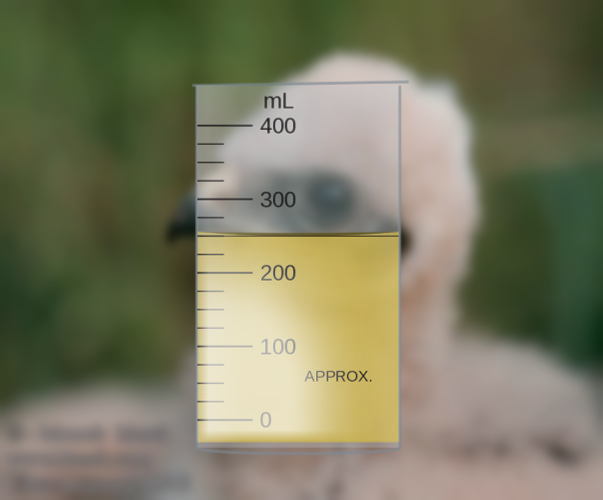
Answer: 250
